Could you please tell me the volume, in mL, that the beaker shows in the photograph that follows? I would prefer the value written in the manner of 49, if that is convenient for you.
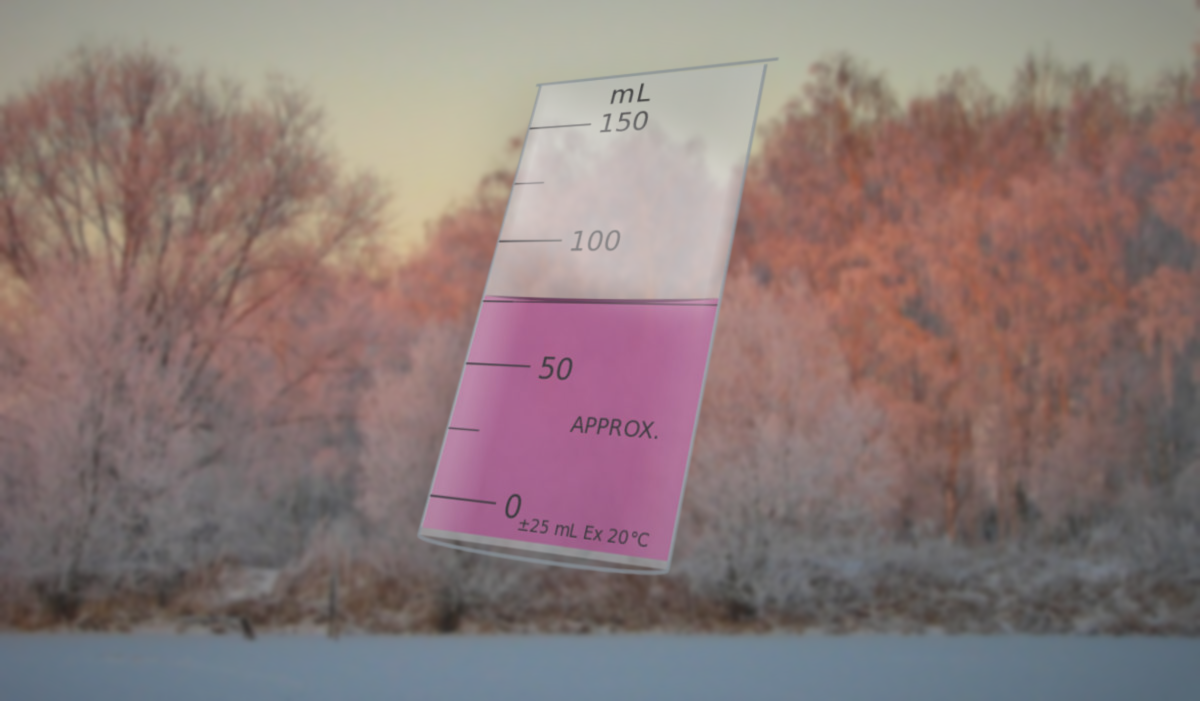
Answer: 75
